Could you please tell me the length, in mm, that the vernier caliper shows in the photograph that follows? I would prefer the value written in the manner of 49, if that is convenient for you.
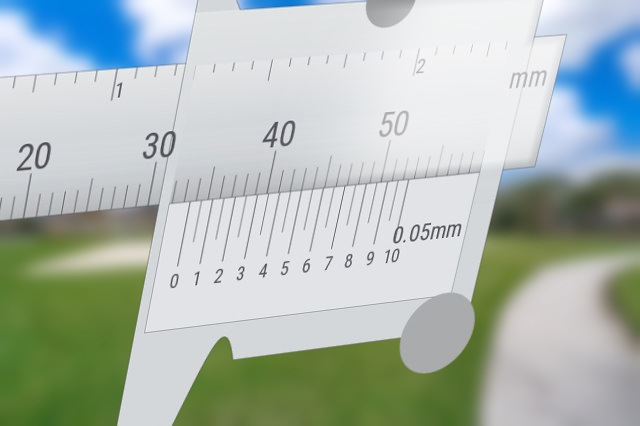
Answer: 33.5
